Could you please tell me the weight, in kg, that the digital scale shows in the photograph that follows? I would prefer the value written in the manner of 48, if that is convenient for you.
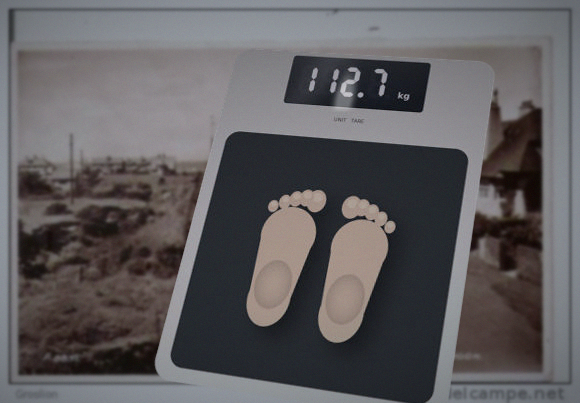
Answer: 112.7
